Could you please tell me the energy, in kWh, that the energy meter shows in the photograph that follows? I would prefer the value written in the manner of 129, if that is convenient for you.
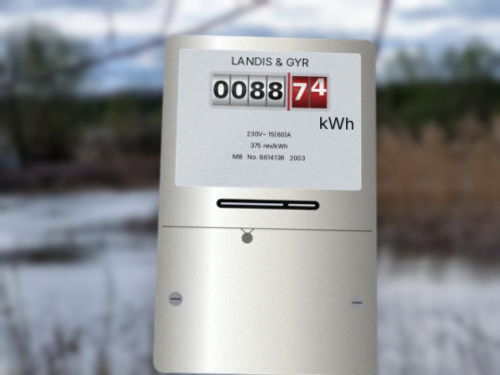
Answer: 88.74
